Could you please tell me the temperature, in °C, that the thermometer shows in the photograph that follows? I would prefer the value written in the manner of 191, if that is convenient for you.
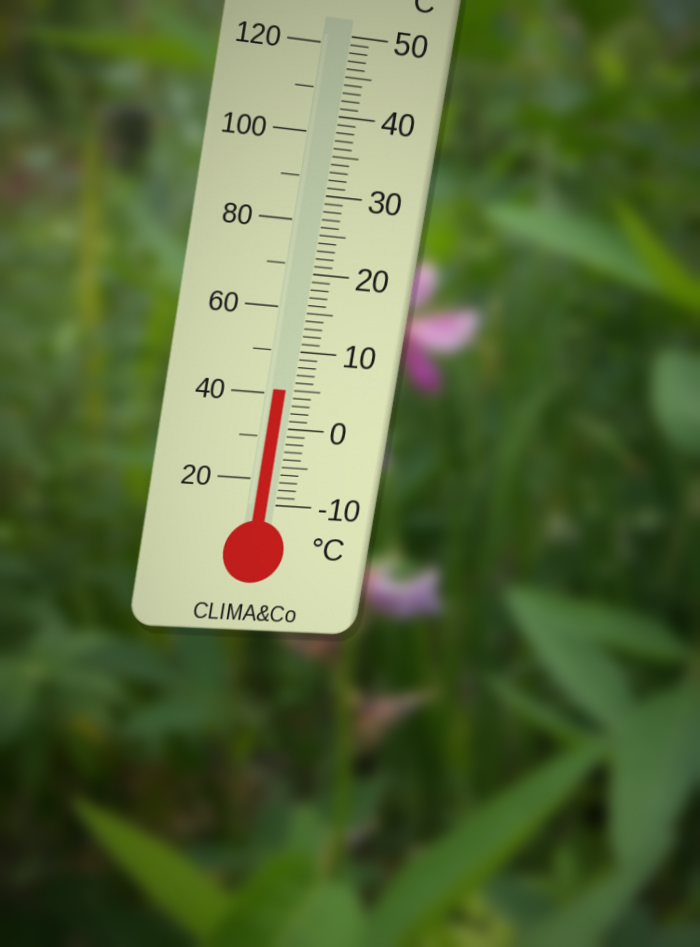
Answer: 5
